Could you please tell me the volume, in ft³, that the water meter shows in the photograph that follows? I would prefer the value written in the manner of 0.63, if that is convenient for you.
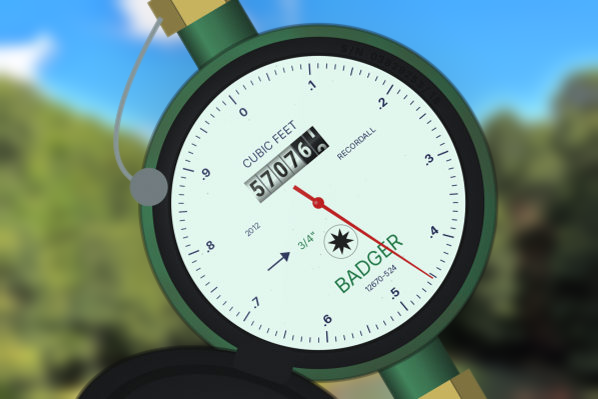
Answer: 570761.45
